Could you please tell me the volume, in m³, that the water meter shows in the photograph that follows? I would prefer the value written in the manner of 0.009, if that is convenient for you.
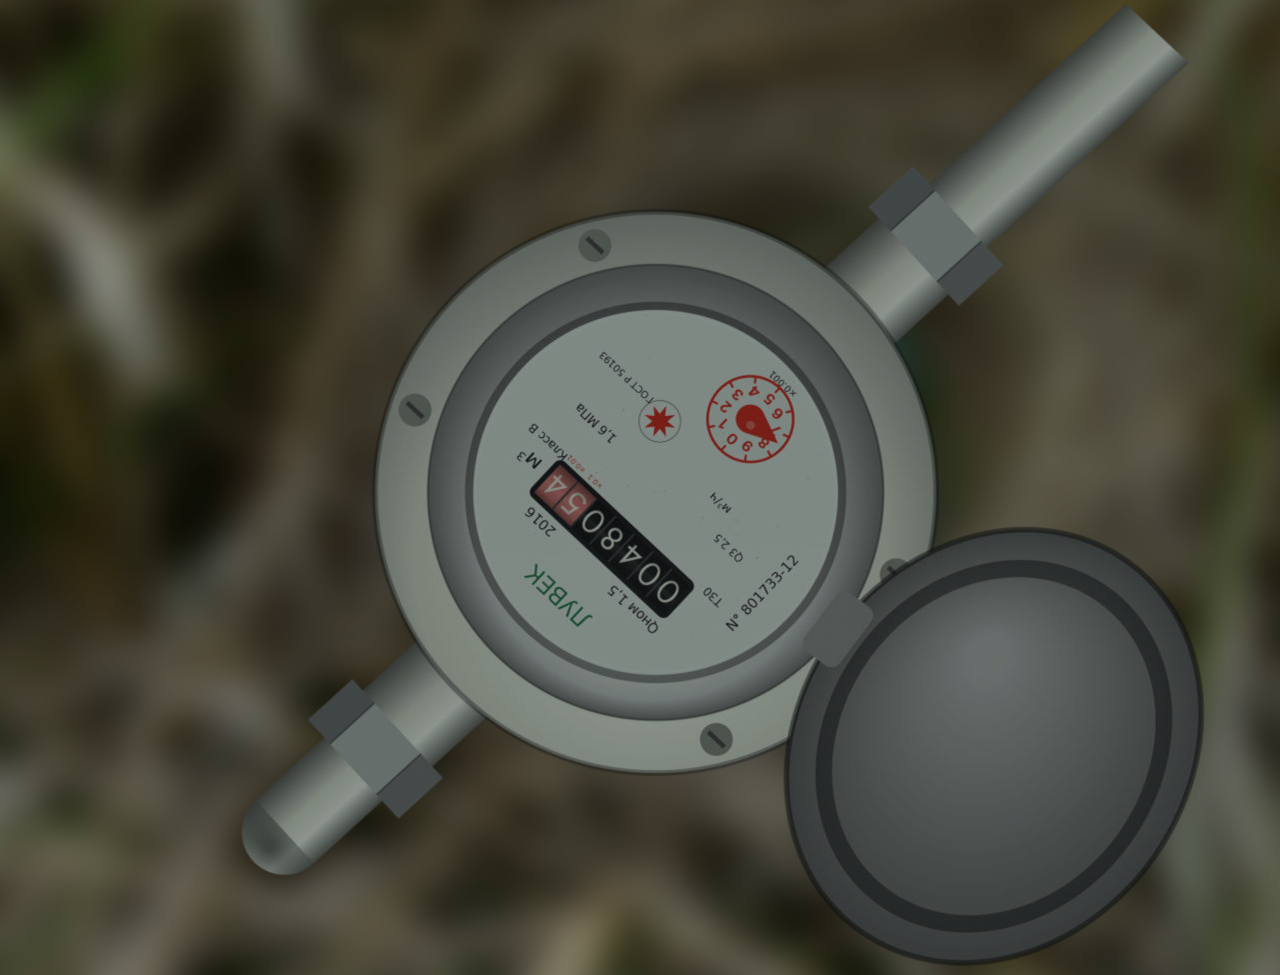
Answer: 480.547
